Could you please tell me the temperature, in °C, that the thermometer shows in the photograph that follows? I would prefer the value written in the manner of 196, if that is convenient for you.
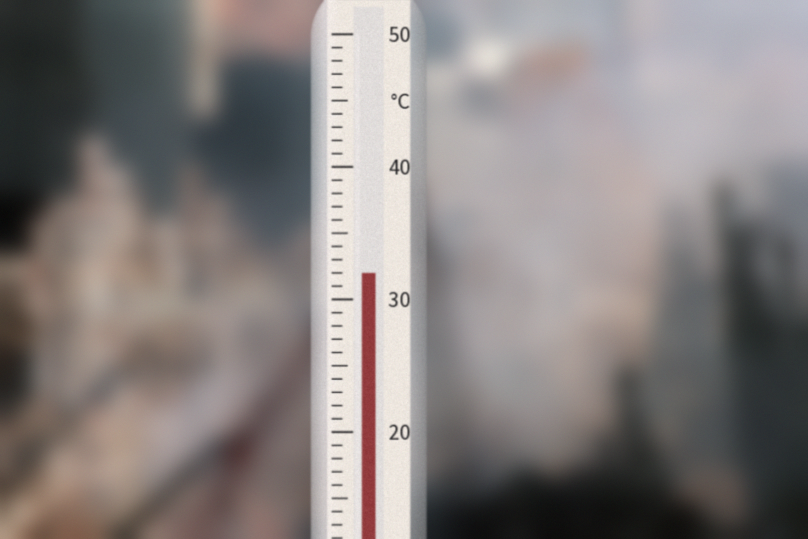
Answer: 32
